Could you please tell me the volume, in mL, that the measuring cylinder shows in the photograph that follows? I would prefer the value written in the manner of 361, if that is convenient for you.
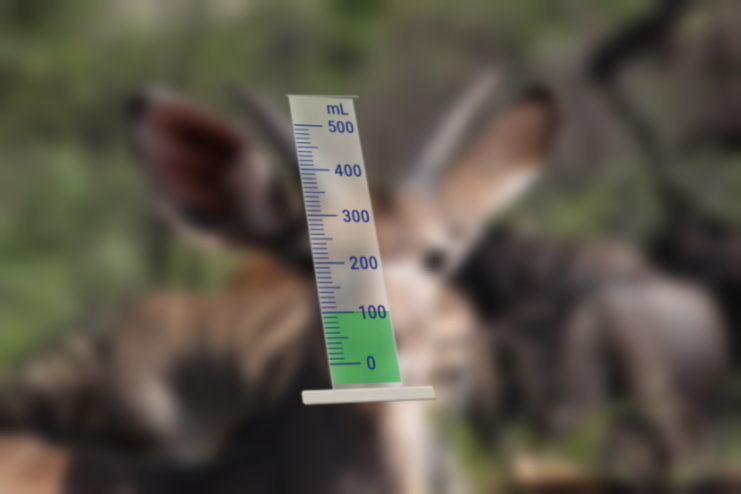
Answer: 100
